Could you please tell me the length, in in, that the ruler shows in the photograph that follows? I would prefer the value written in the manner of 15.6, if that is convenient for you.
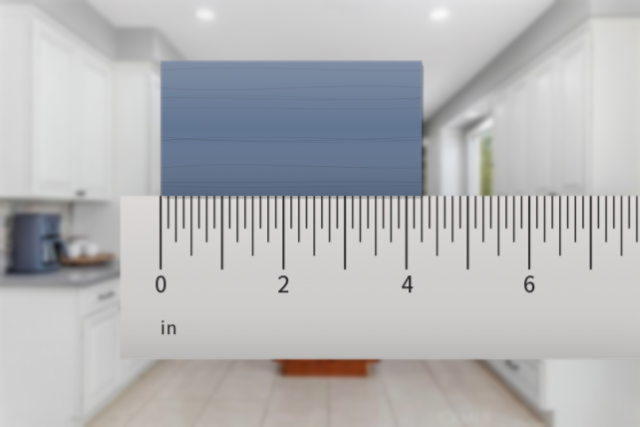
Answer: 4.25
